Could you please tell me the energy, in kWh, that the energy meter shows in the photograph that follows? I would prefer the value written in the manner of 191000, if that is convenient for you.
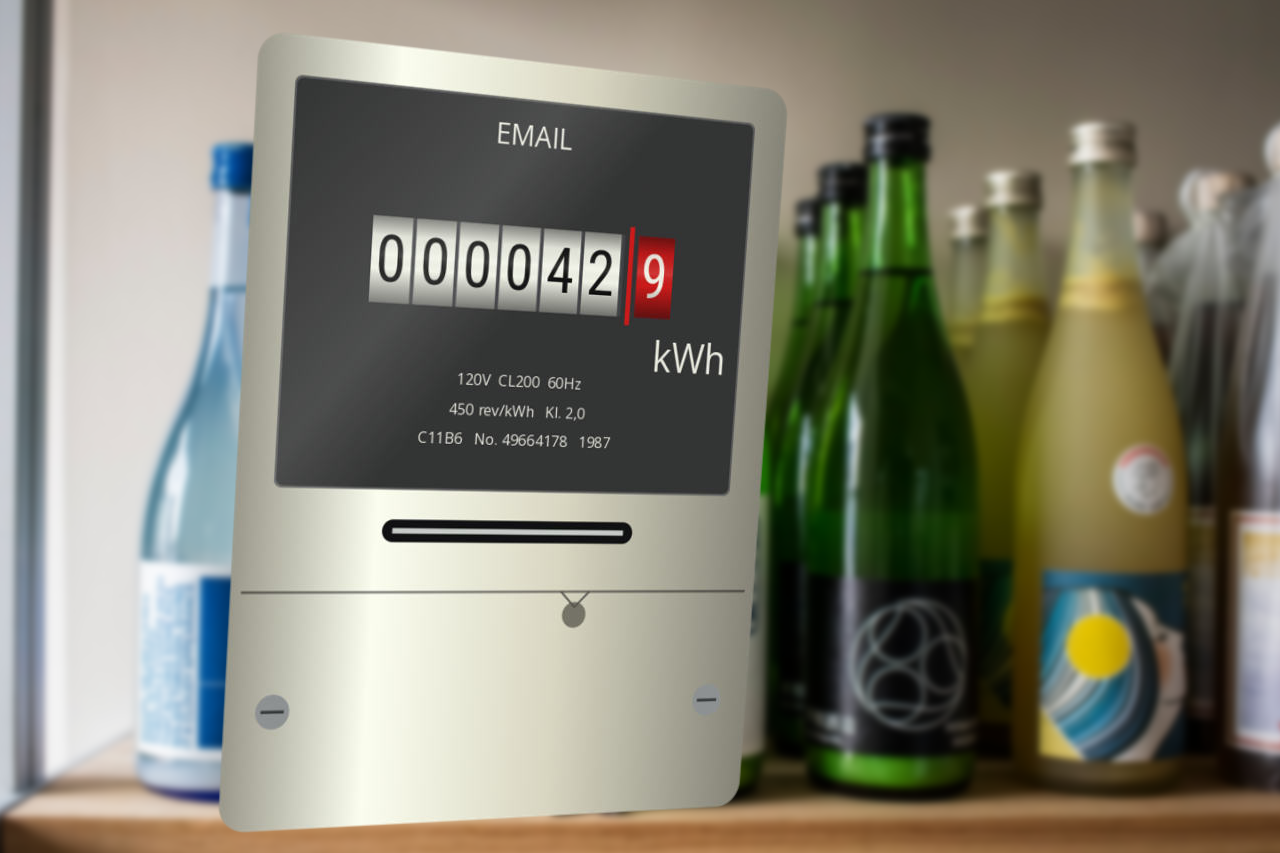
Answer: 42.9
